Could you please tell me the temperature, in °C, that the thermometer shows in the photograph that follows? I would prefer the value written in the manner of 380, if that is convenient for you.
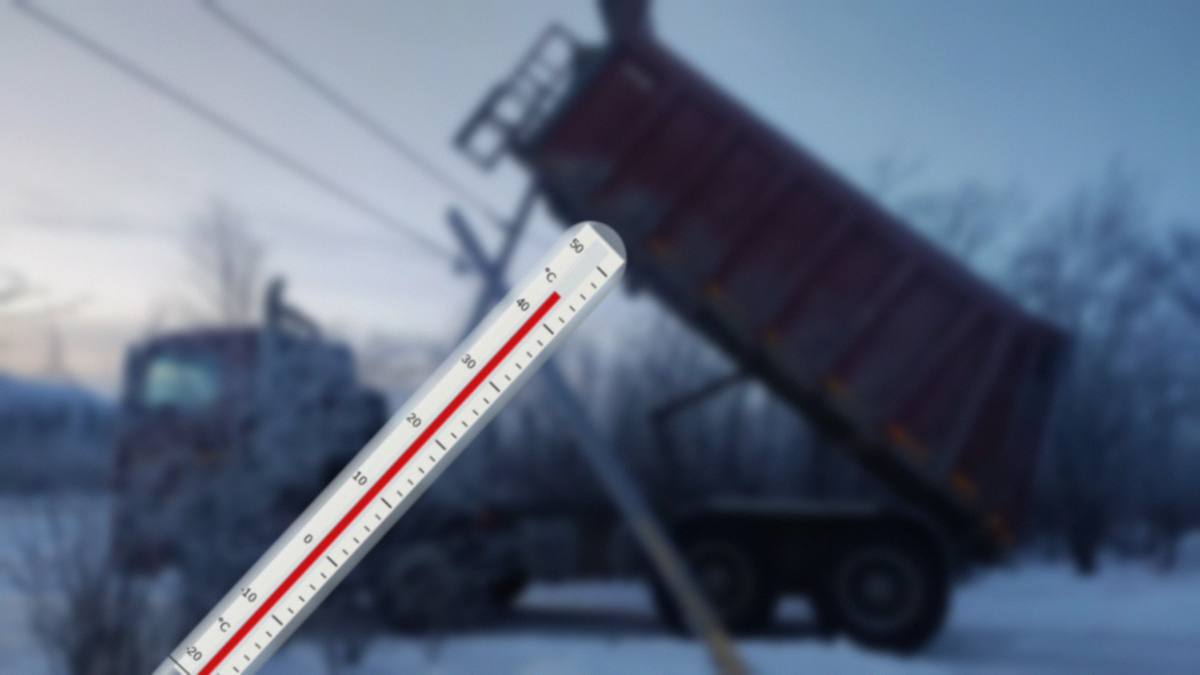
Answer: 44
